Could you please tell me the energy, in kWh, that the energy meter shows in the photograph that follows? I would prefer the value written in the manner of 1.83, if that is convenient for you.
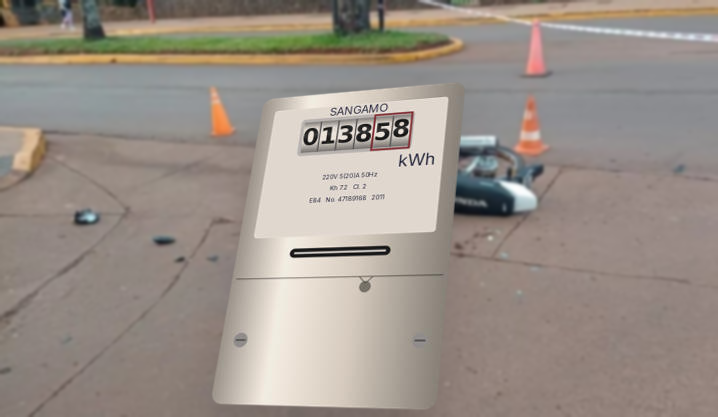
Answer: 138.58
